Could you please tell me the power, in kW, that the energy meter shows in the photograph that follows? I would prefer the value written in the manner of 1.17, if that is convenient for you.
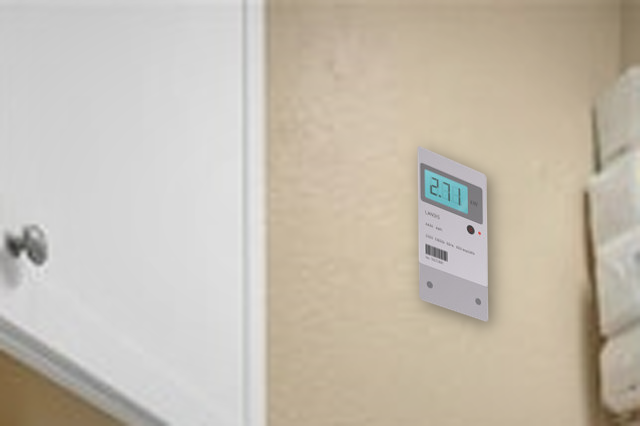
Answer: 2.71
